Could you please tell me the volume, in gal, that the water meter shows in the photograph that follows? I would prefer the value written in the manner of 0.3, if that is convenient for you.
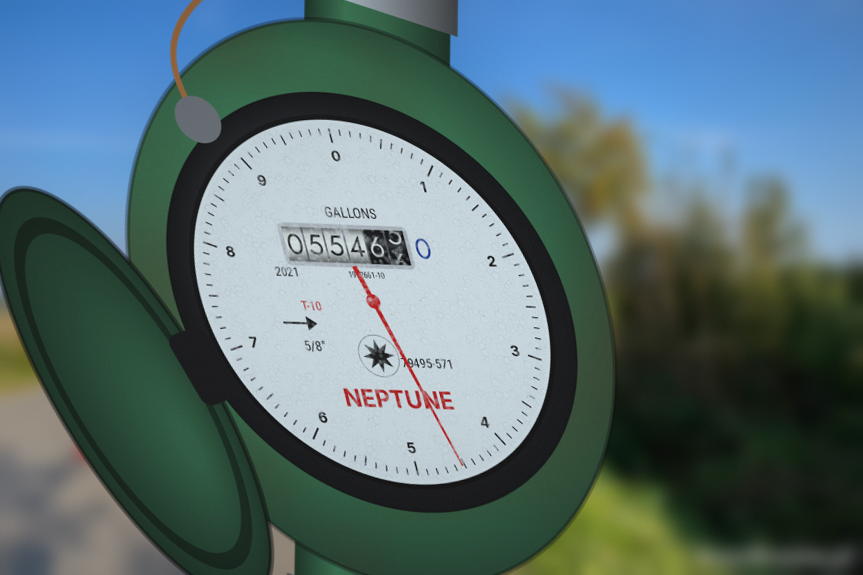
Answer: 554654.5
